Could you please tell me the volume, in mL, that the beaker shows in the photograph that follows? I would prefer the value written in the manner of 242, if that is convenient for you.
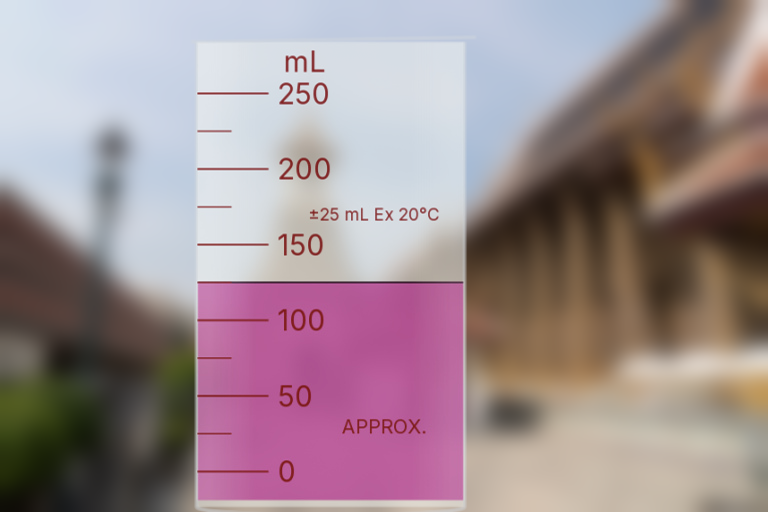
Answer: 125
